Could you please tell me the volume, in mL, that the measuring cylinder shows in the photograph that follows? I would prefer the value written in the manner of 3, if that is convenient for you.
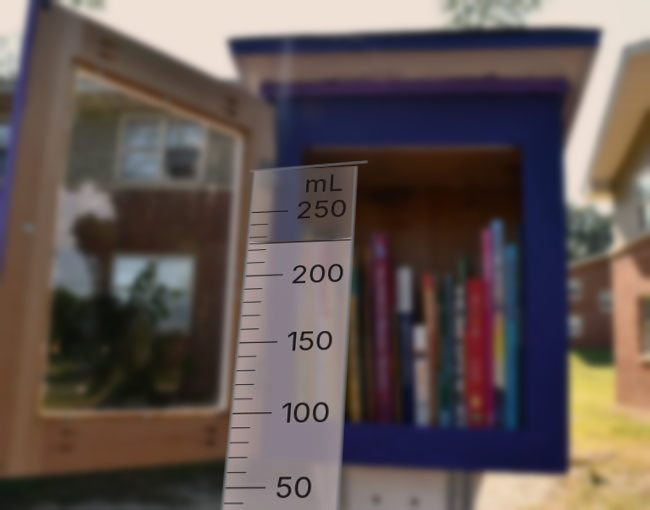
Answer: 225
